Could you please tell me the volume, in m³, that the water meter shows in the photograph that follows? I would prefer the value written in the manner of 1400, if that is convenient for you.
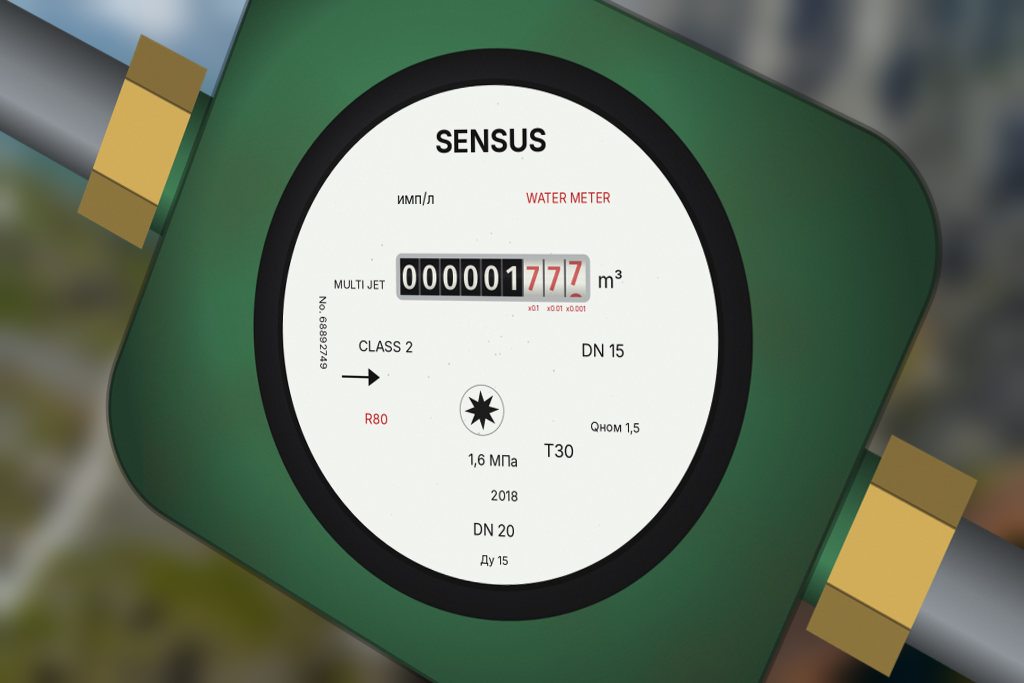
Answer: 1.777
